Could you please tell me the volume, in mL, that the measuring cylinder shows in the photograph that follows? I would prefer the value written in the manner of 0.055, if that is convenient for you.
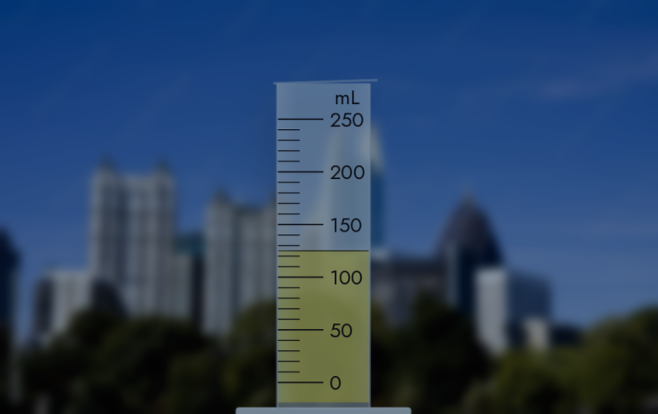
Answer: 125
